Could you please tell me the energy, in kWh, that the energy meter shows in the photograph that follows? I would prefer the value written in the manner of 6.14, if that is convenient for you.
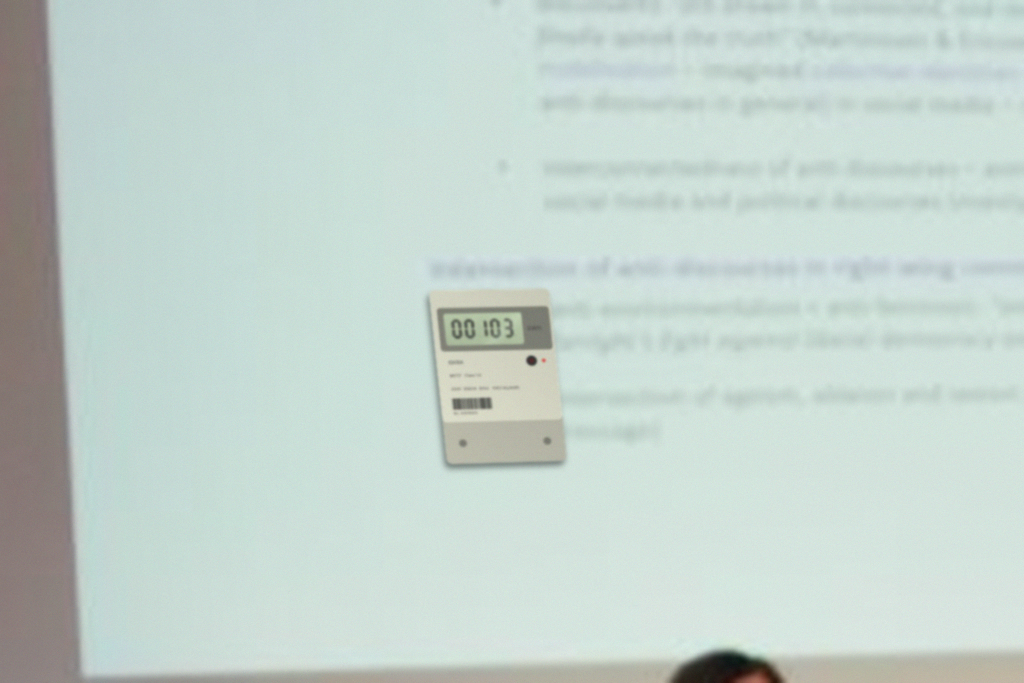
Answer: 103
